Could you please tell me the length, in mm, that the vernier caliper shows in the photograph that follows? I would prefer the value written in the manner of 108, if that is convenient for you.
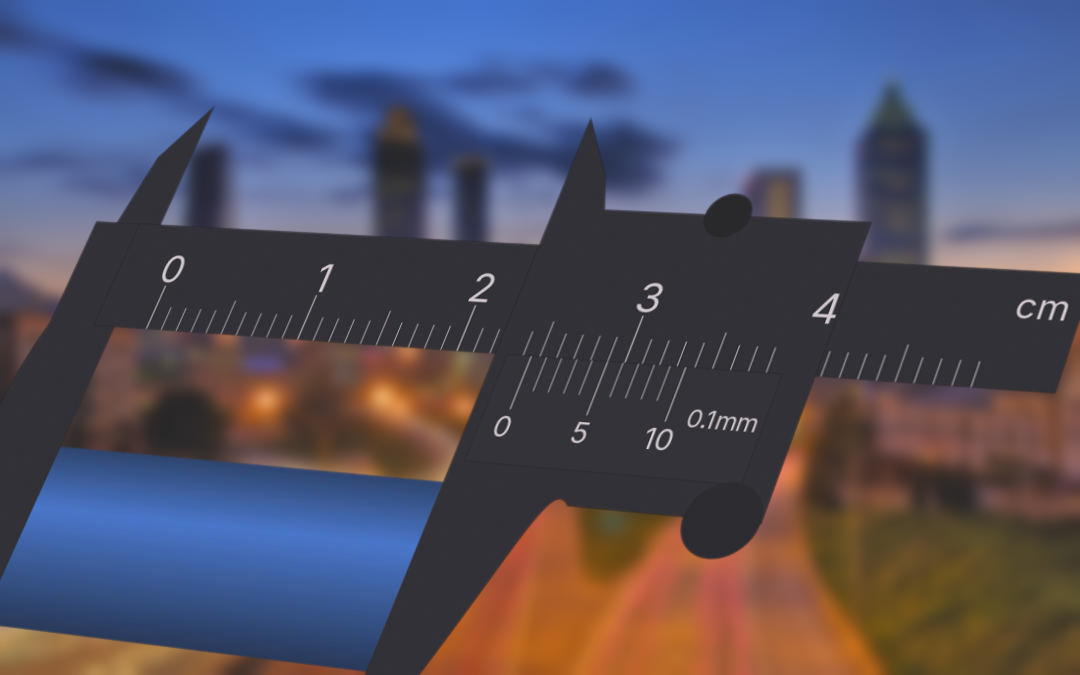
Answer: 24.5
